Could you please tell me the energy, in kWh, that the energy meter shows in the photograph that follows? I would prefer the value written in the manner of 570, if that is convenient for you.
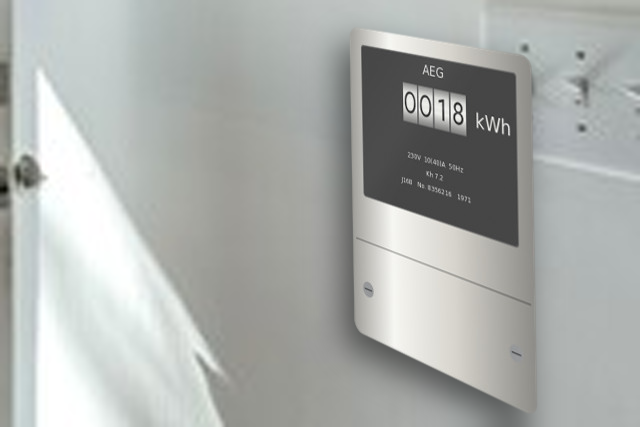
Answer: 18
